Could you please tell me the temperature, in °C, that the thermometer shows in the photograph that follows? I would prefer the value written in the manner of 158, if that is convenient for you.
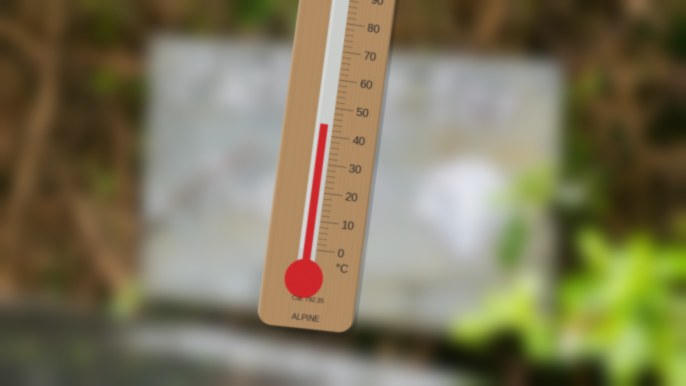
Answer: 44
